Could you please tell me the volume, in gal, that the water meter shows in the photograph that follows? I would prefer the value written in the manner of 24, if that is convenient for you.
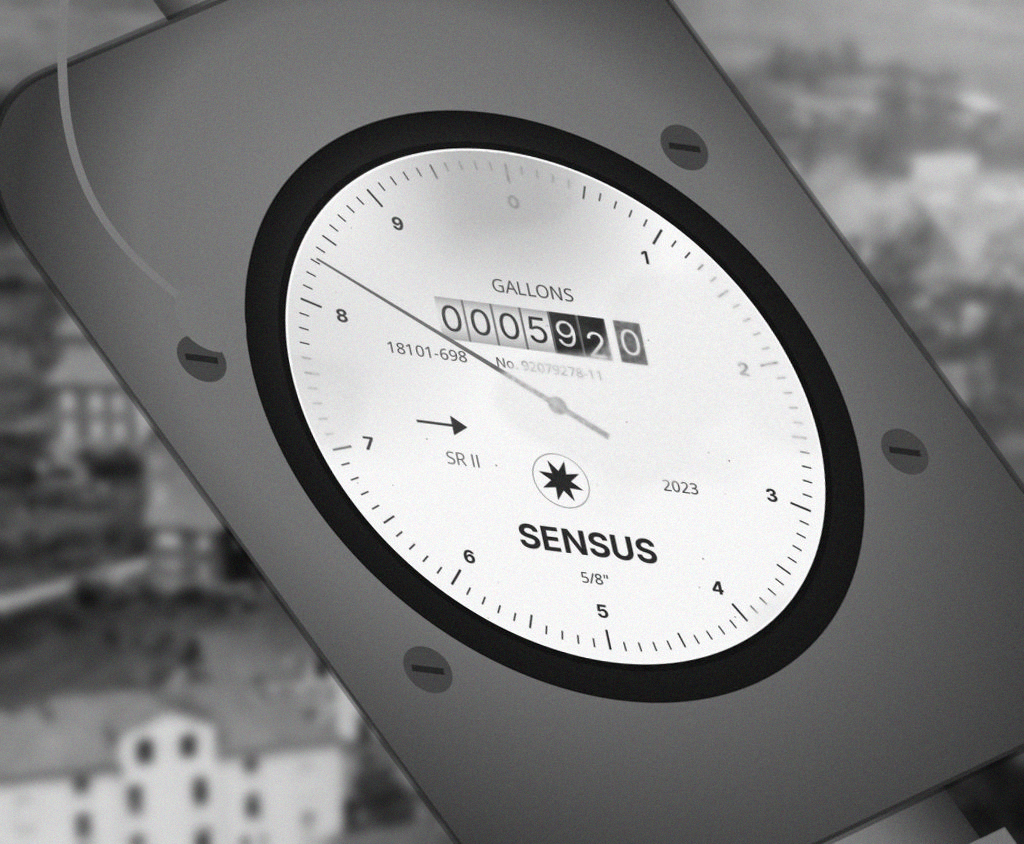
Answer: 5918.3
